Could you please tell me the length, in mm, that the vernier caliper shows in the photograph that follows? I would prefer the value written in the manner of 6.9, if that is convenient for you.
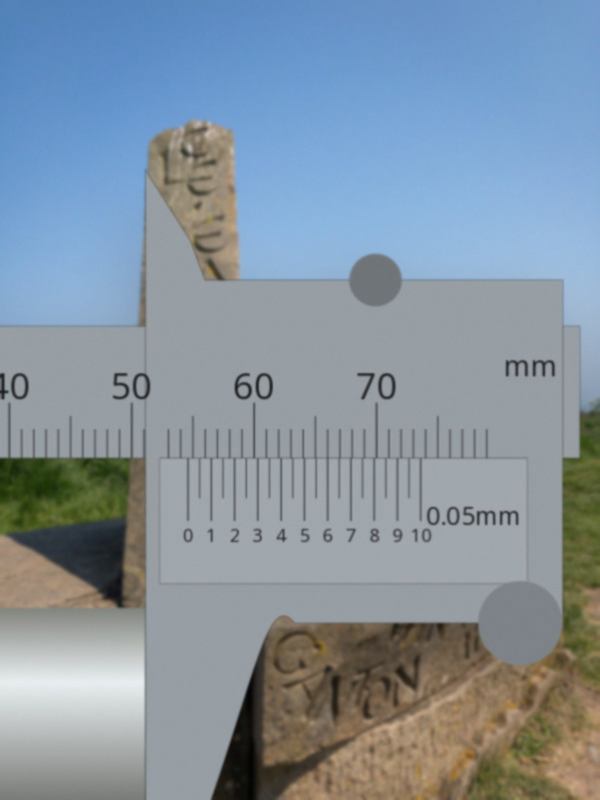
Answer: 54.6
